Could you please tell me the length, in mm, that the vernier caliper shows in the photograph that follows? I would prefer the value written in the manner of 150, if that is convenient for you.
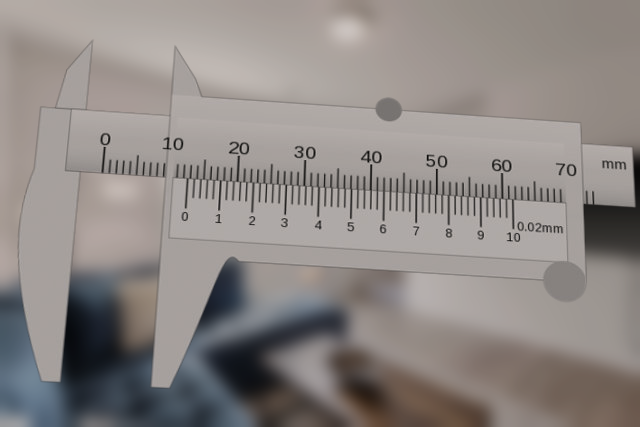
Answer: 12.6
